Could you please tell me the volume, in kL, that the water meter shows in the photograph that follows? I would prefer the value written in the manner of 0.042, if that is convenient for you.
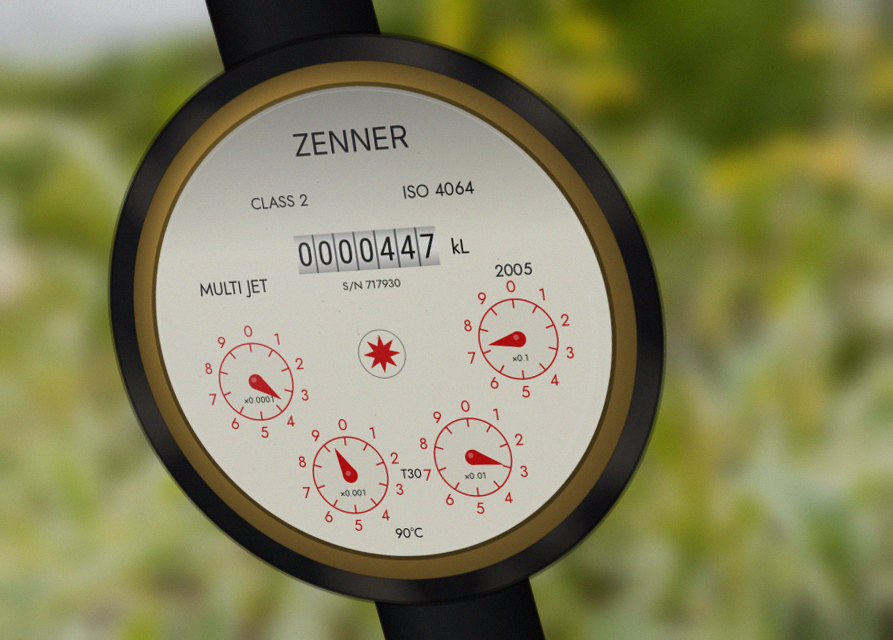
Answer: 447.7293
